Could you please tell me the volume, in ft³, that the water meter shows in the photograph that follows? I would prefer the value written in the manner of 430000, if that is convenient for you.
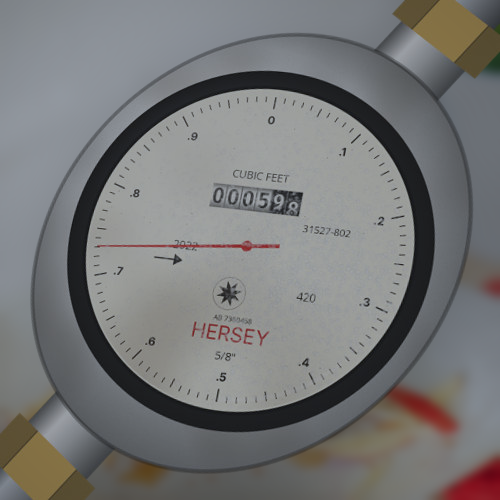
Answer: 597.73
